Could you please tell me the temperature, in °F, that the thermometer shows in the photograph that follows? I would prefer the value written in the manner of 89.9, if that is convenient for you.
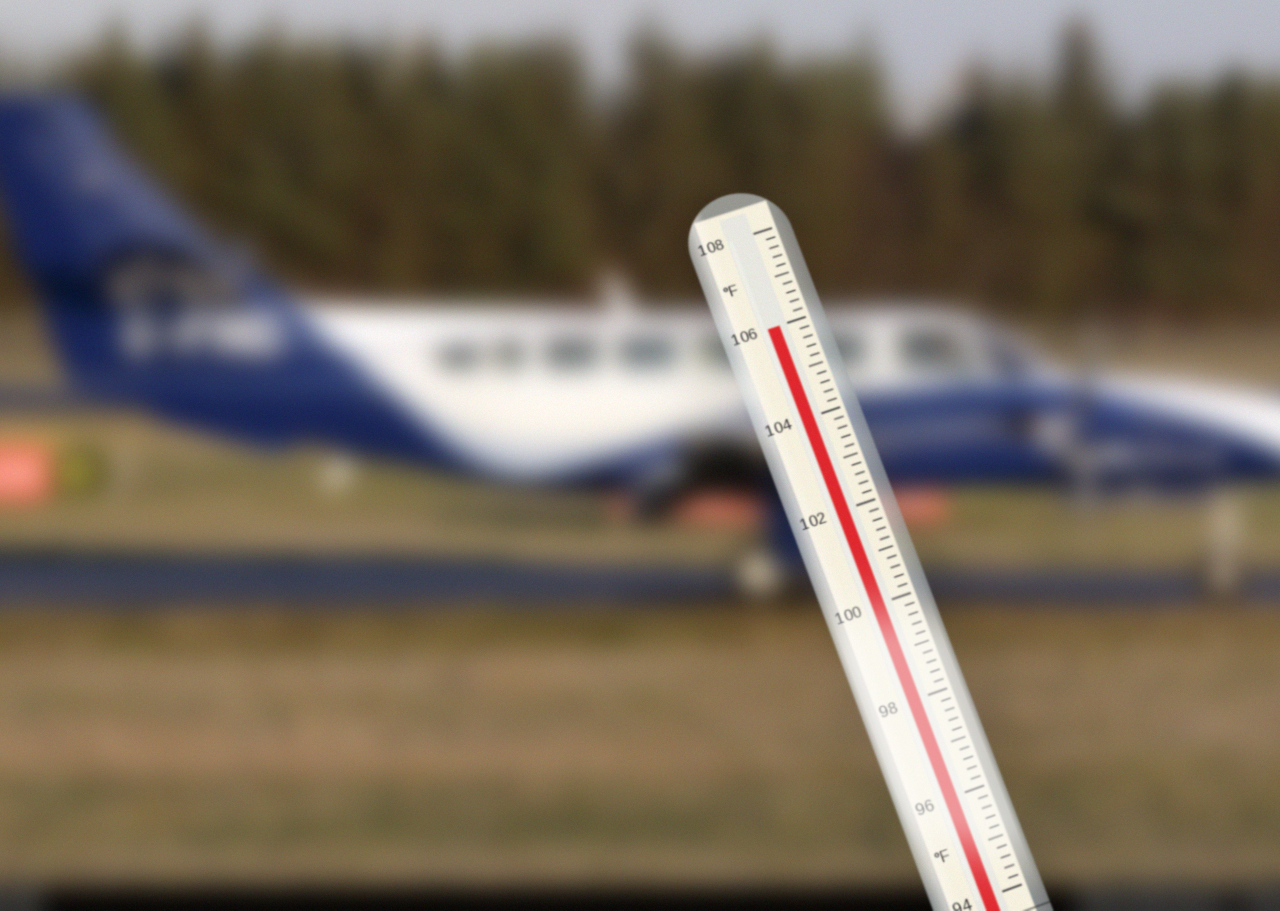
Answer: 106
